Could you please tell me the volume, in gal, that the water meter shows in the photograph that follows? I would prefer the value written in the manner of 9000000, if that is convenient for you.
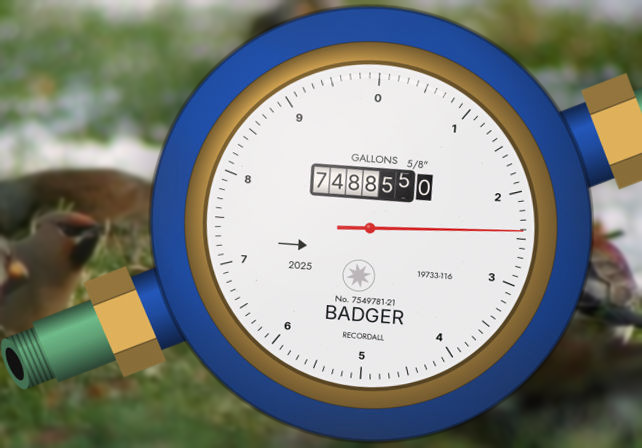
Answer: 7488552.4
